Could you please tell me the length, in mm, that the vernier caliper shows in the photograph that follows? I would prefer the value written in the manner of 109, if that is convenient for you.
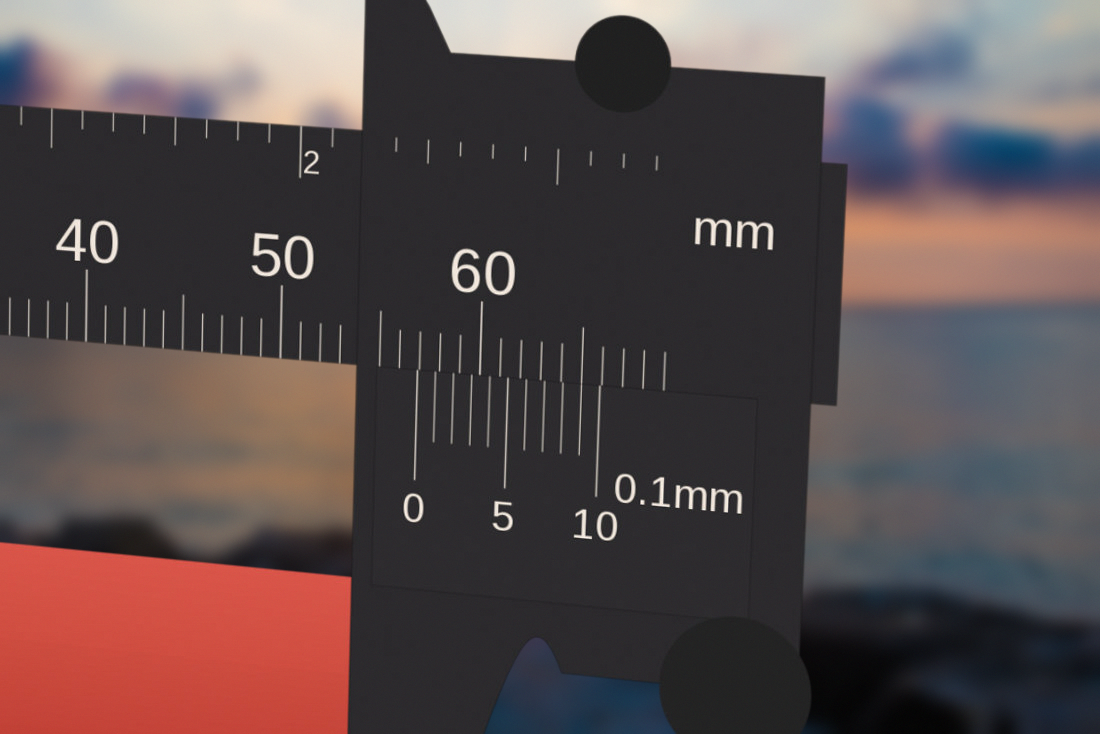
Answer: 56.9
